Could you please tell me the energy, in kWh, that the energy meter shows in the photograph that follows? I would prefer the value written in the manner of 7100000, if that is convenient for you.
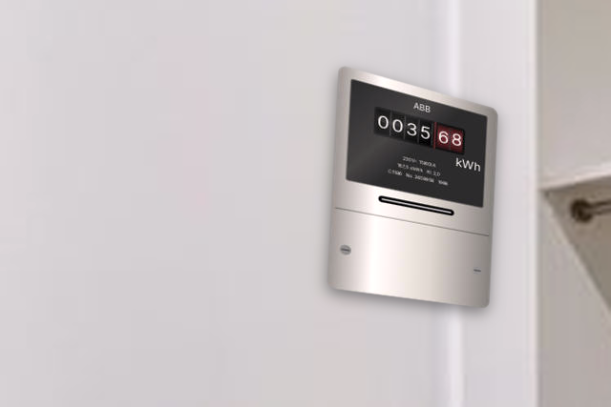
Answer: 35.68
